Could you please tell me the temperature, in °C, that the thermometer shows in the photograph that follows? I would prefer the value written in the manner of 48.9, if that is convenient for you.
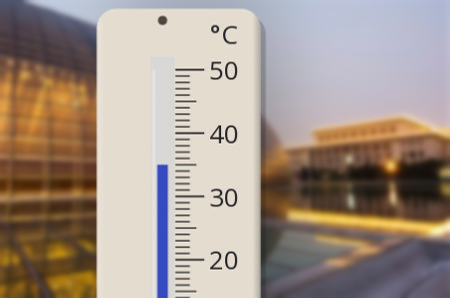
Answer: 35
